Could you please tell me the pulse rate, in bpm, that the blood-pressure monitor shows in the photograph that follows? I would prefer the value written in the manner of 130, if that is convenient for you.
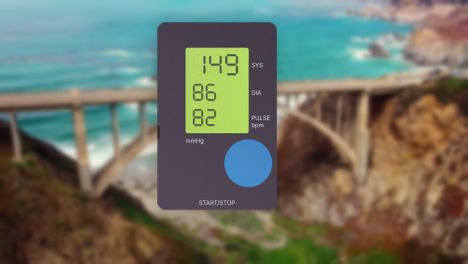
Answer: 82
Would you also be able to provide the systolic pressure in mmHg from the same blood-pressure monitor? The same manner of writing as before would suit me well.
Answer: 149
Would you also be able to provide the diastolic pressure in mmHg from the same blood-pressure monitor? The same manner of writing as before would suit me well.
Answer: 86
